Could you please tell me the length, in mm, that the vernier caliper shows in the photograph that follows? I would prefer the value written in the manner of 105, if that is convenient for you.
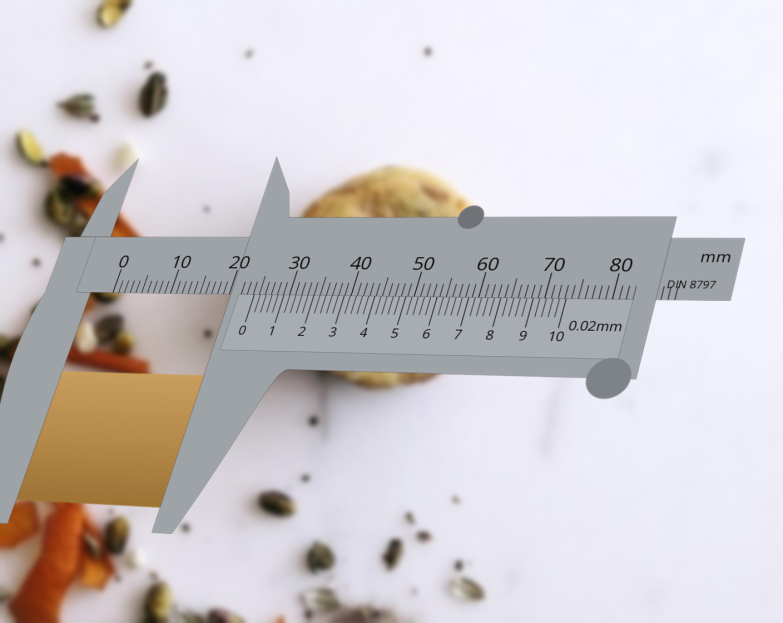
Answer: 24.2
